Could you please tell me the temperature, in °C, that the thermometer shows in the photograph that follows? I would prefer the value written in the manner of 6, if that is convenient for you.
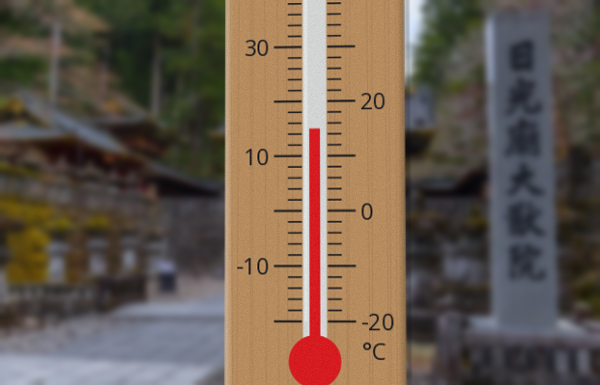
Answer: 15
